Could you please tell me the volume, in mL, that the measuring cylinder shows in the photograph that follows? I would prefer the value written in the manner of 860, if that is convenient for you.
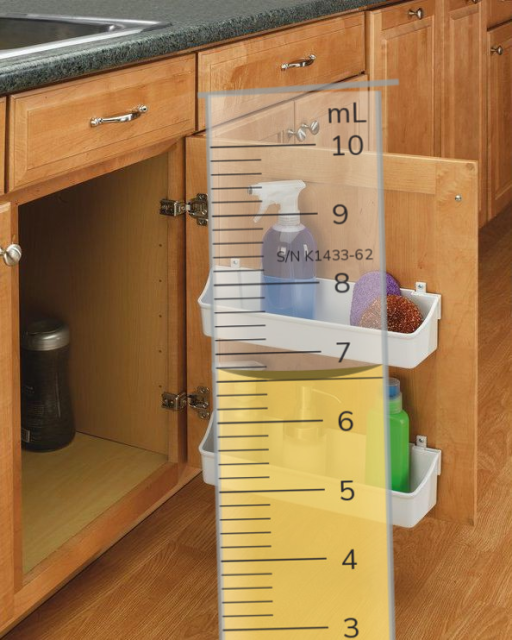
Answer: 6.6
